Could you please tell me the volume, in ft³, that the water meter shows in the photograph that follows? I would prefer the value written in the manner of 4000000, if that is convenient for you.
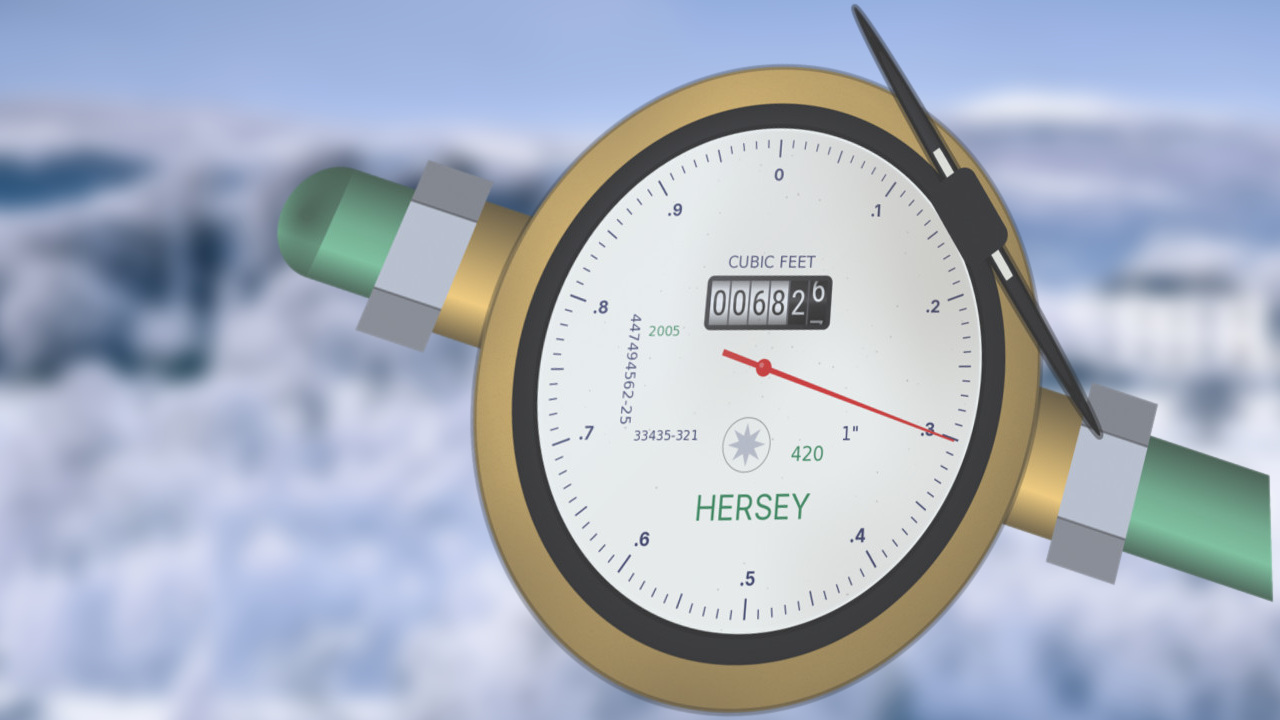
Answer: 6826.30
